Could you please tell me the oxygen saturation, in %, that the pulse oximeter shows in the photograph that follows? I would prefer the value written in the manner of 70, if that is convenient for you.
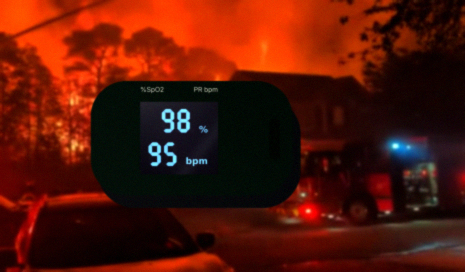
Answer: 98
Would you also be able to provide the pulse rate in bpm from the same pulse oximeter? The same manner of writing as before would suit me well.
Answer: 95
